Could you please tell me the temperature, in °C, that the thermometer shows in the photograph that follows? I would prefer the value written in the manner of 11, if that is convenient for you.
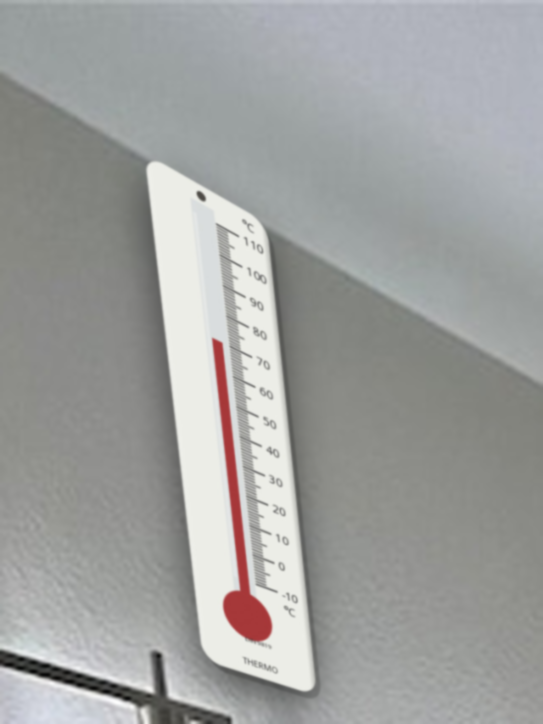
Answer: 70
